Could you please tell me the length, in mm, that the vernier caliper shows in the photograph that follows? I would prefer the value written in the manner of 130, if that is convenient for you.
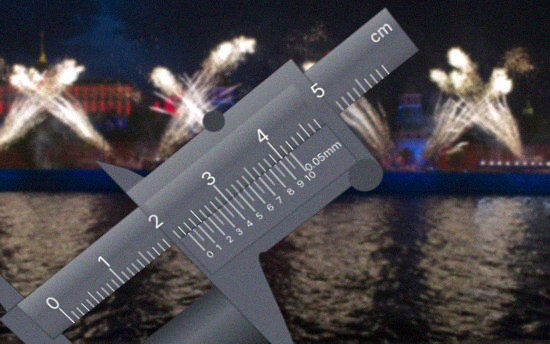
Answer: 22.4
